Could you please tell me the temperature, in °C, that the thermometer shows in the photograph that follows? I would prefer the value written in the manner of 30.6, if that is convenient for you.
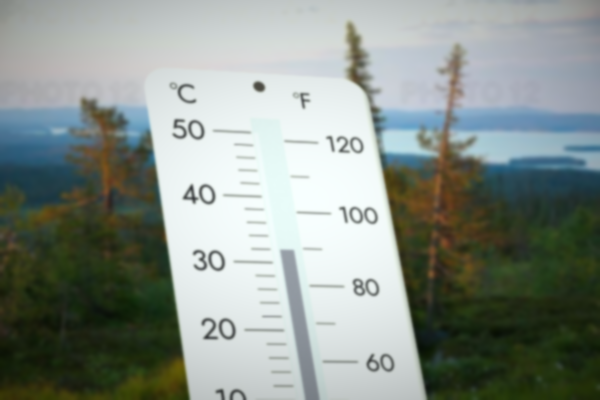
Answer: 32
